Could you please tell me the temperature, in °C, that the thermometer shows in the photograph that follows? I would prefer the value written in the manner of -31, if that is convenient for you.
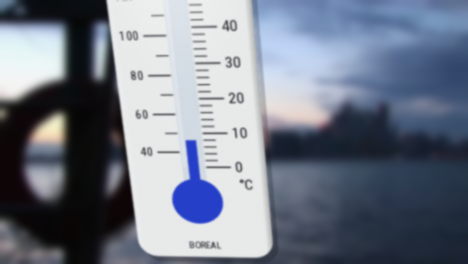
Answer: 8
